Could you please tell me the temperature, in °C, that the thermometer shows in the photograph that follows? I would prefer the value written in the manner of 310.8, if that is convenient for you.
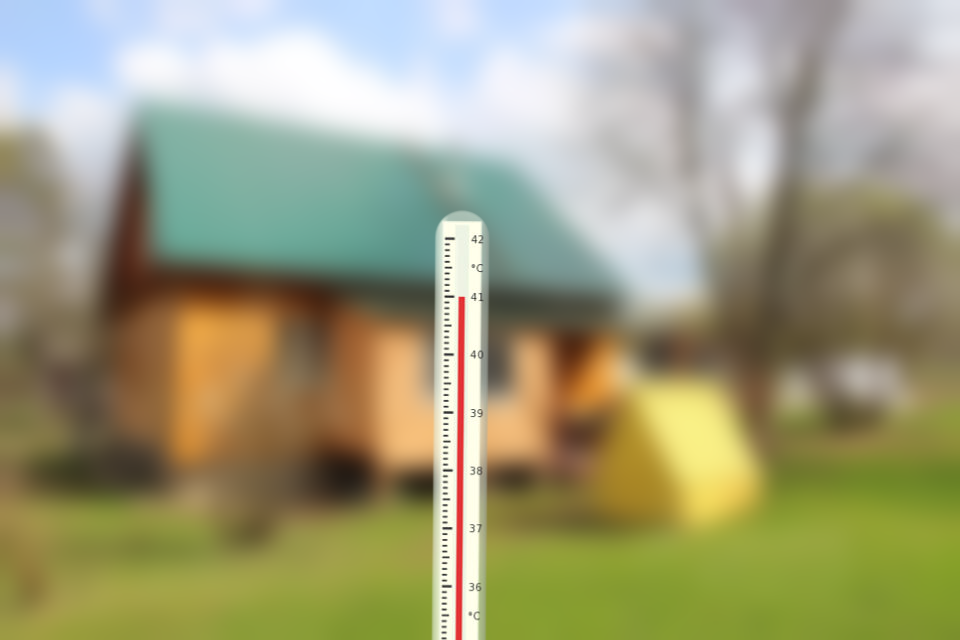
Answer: 41
